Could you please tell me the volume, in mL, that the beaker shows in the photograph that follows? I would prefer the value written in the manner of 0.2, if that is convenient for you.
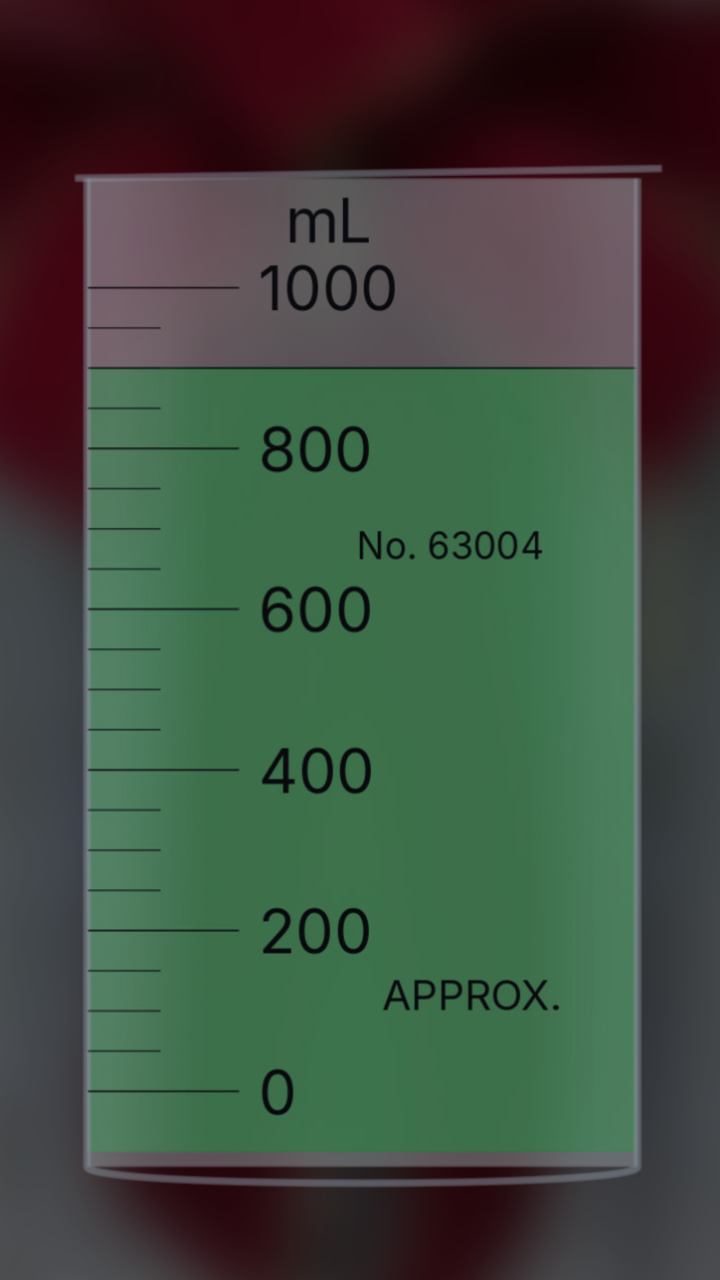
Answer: 900
